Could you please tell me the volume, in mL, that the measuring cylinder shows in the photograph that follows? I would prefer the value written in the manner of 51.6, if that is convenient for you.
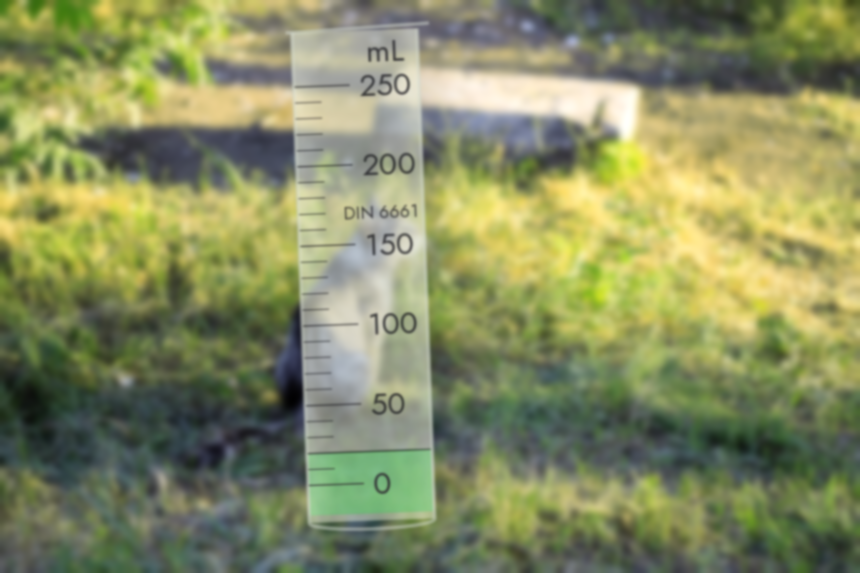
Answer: 20
